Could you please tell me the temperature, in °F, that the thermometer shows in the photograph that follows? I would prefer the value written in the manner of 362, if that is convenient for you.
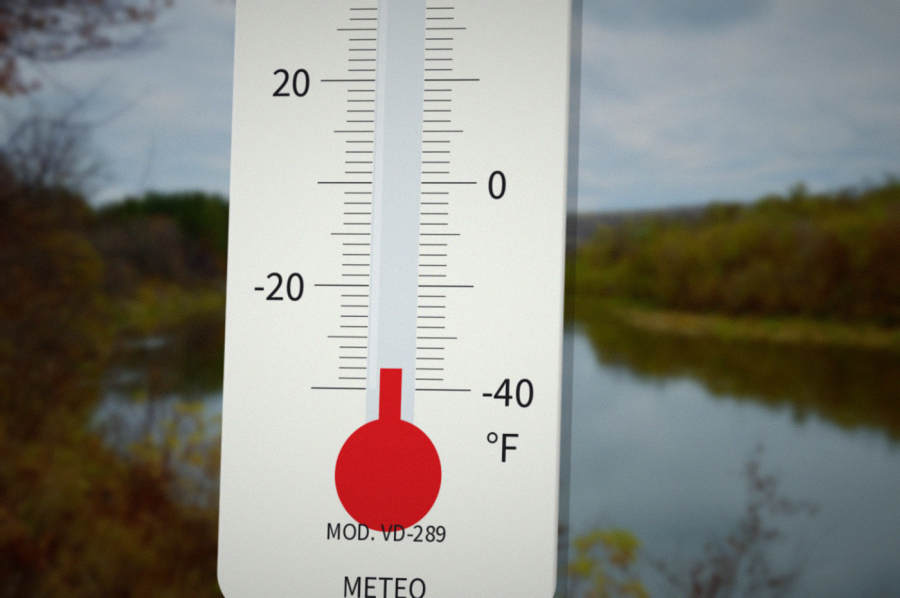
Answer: -36
